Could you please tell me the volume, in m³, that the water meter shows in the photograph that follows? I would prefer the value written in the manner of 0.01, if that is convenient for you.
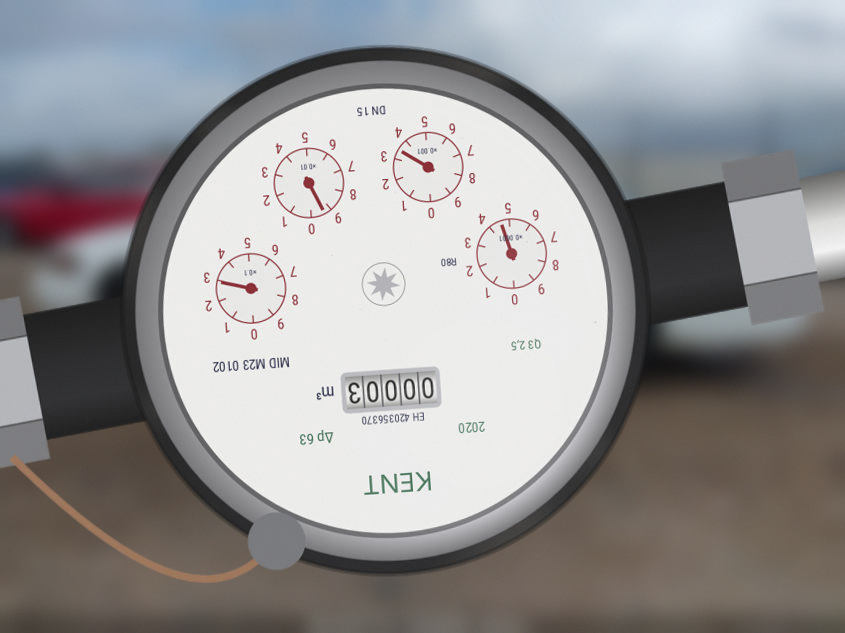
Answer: 3.2934
